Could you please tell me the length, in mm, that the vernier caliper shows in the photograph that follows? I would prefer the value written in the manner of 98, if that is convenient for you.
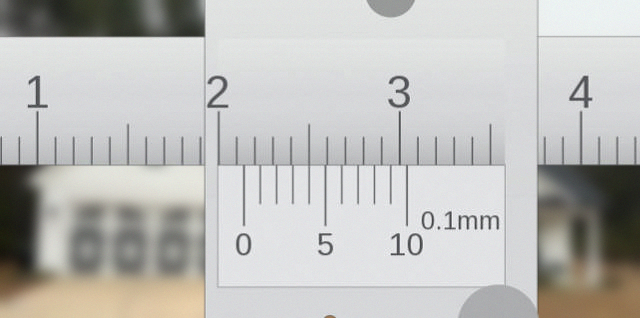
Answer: 21.4
